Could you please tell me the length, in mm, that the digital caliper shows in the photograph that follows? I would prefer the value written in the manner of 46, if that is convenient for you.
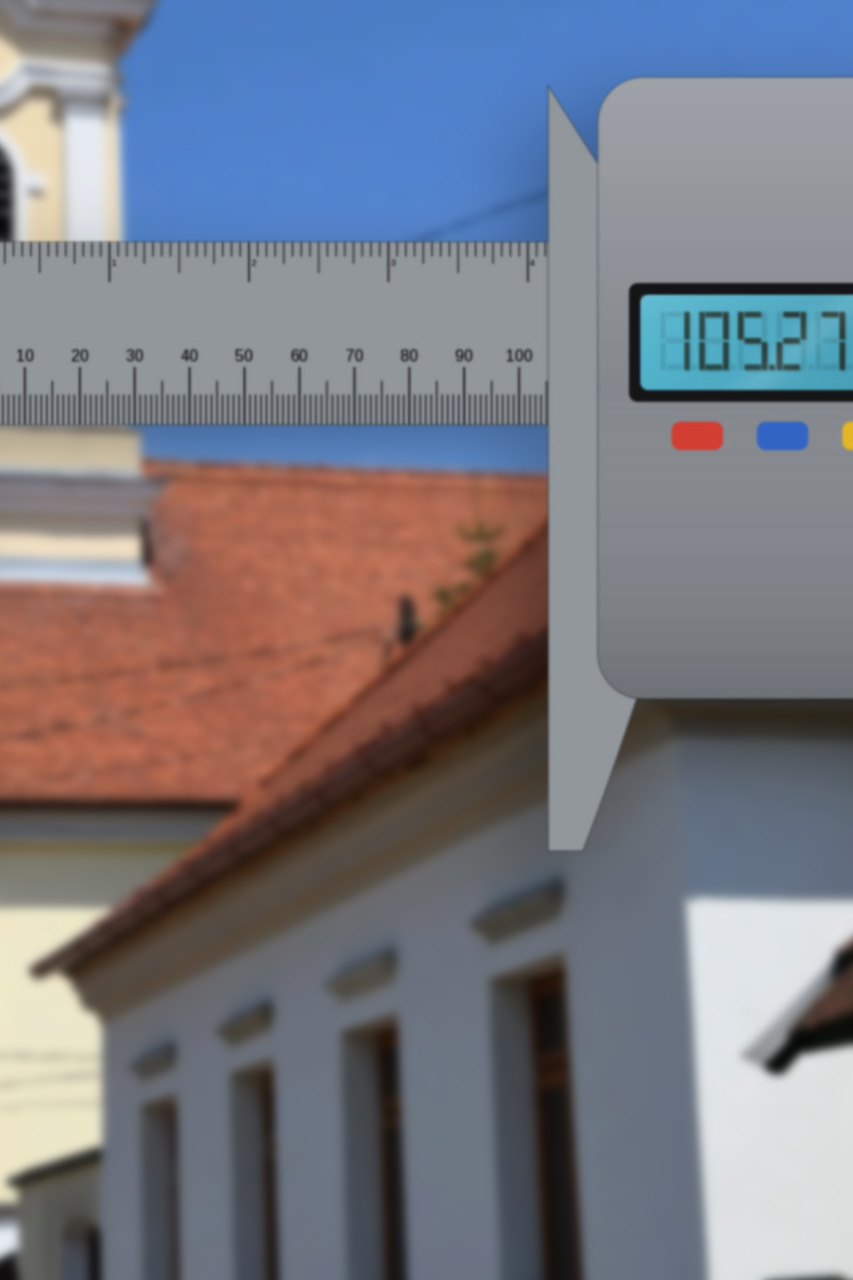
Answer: 105.27
